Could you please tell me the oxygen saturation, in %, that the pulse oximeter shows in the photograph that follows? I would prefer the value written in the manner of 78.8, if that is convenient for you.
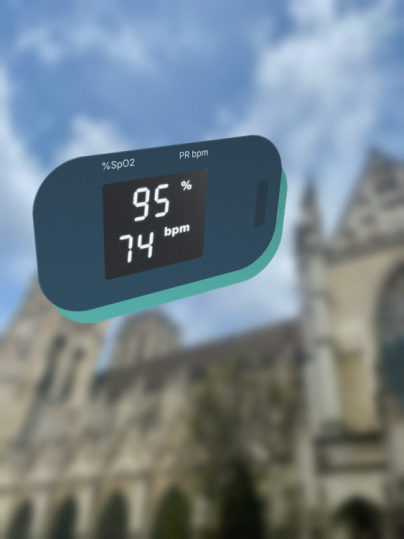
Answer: 95
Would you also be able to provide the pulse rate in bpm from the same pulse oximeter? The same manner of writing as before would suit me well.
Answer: 74
